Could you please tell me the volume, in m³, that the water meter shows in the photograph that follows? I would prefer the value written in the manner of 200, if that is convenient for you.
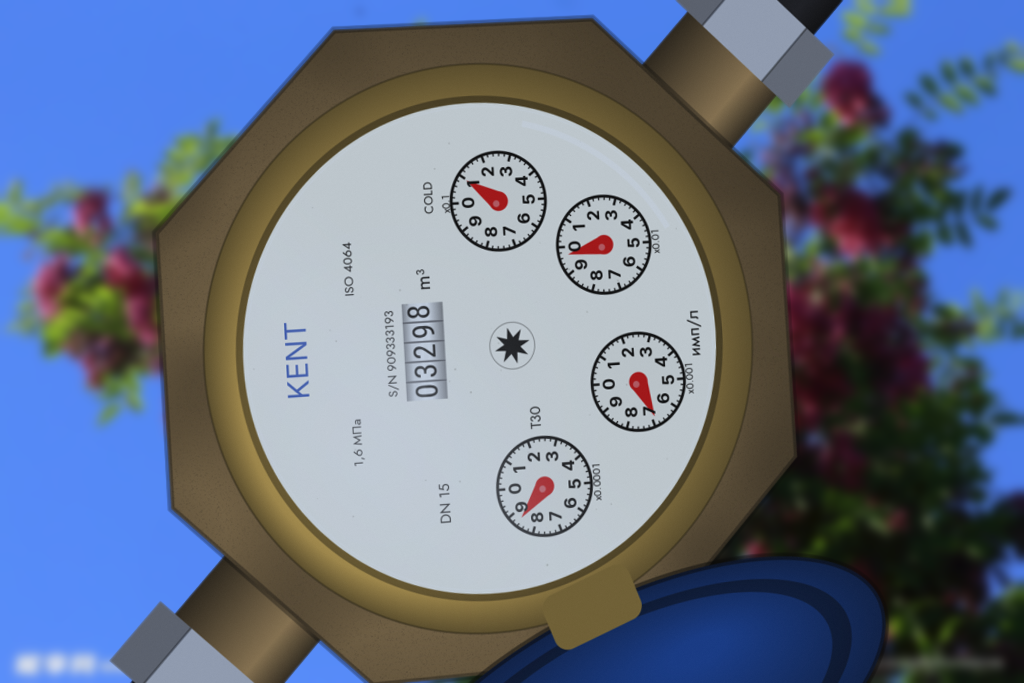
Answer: 3298.0968
